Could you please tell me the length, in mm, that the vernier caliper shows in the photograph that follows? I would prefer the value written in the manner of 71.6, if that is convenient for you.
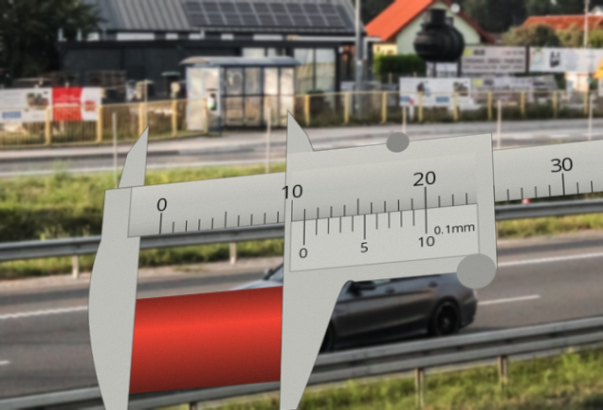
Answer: 11.0
